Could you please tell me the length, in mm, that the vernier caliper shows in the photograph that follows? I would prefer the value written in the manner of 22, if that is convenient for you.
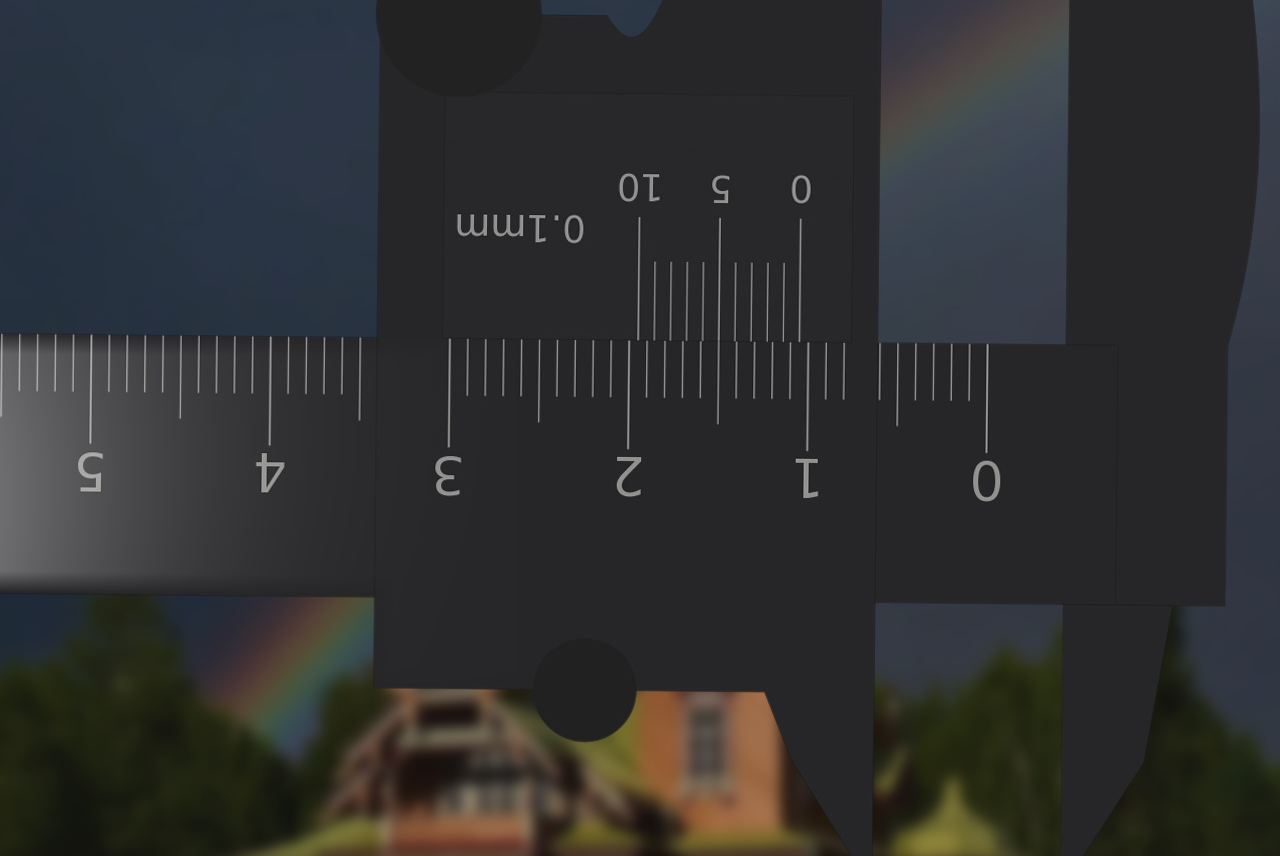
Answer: 10.5
